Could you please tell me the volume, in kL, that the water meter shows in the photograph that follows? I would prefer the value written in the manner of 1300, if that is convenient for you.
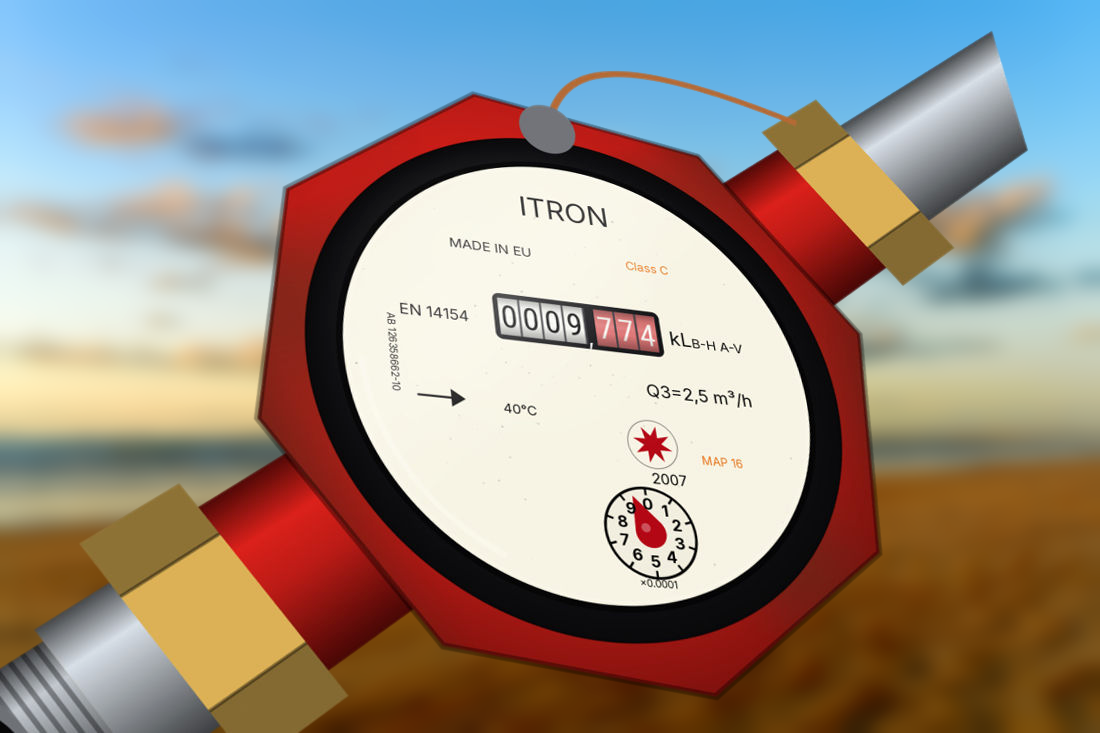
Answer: 9.7739
